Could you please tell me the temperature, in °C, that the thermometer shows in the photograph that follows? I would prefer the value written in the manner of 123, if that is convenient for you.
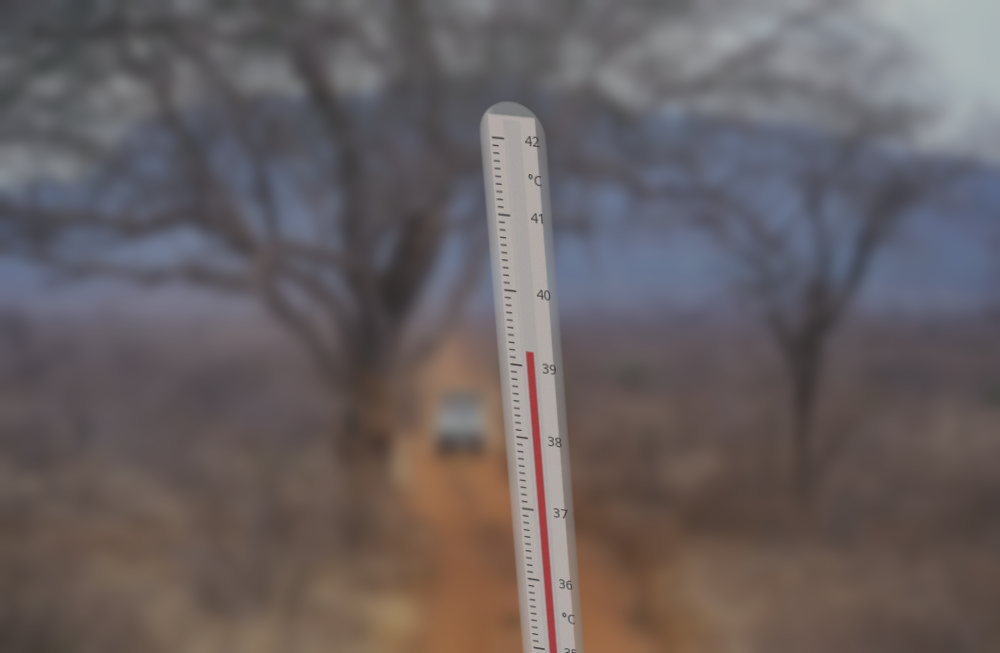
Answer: 39.2
